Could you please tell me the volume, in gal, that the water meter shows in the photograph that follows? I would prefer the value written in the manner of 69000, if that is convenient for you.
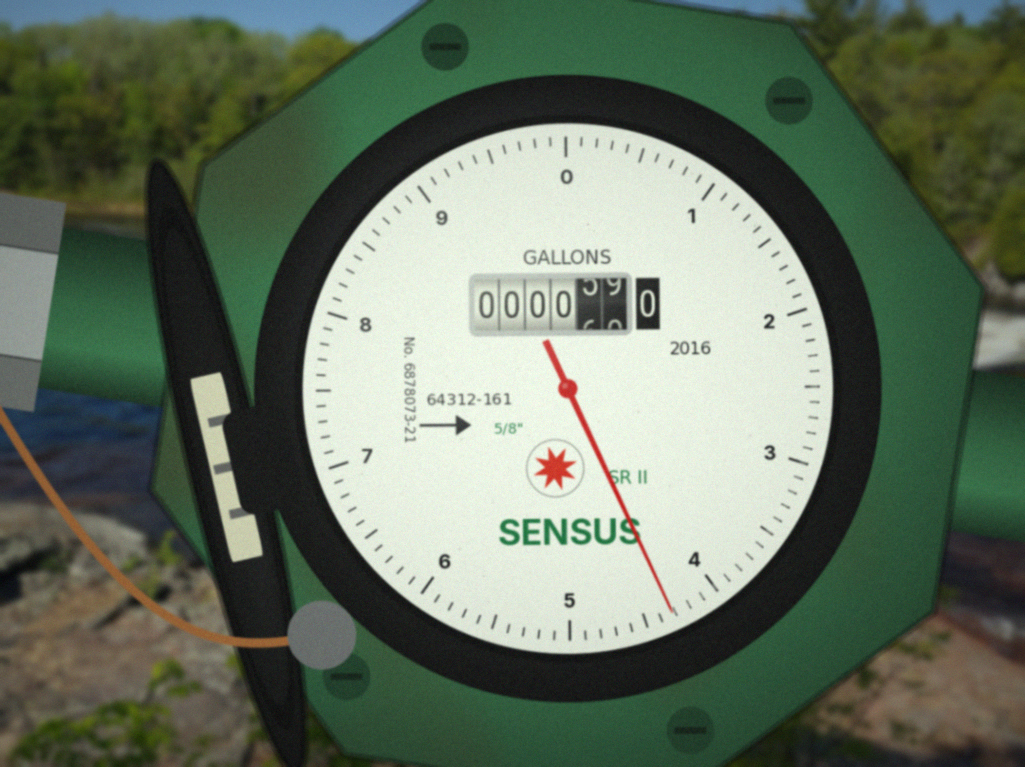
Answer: 594.3
